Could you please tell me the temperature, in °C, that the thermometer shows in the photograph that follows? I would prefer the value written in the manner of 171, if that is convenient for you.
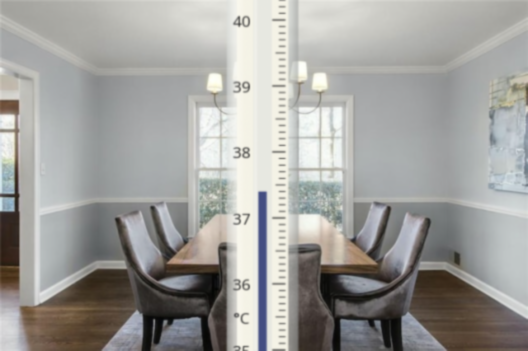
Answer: 37.4
